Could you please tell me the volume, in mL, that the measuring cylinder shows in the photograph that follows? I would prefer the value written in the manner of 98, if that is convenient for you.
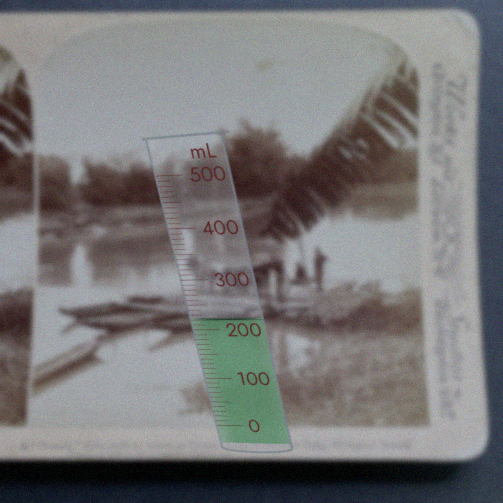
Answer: 220
